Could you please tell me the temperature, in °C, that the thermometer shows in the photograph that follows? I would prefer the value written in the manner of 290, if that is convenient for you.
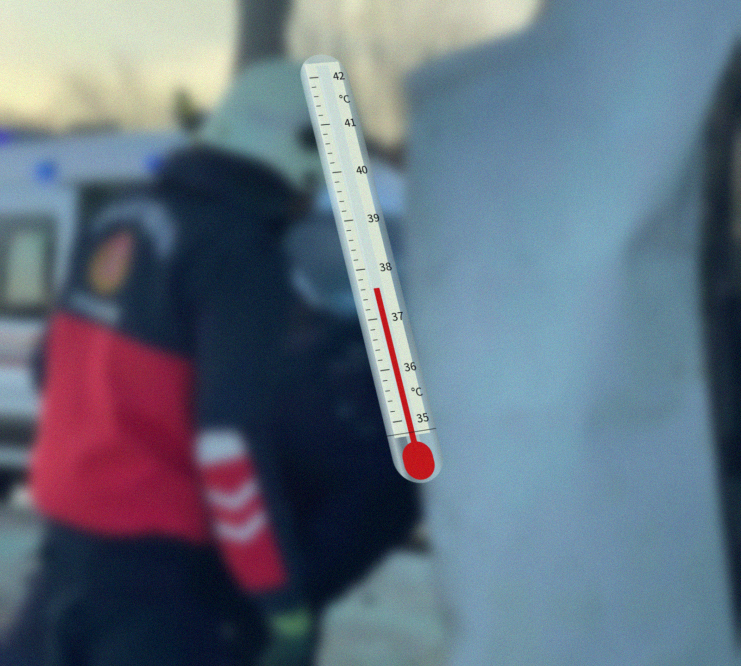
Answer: 37.6
